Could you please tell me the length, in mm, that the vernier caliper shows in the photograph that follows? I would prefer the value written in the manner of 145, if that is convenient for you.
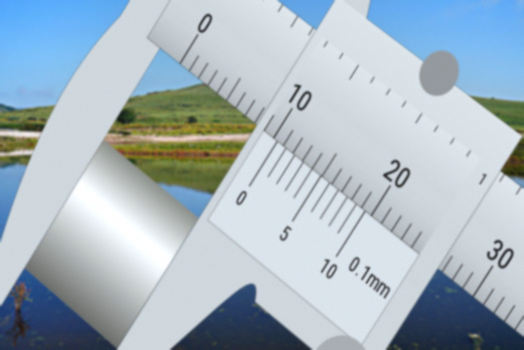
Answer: 10.4
